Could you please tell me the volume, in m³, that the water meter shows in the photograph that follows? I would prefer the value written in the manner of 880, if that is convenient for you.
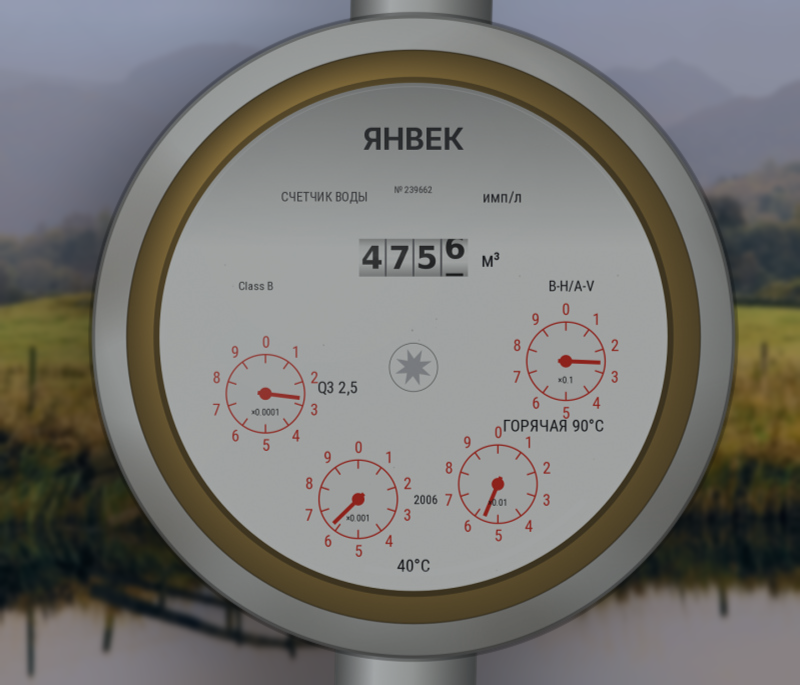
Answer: 4756.2562
